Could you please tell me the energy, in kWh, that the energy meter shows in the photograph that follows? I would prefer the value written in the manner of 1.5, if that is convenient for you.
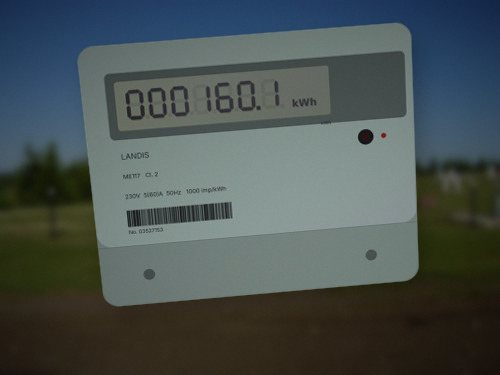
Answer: 160.1
